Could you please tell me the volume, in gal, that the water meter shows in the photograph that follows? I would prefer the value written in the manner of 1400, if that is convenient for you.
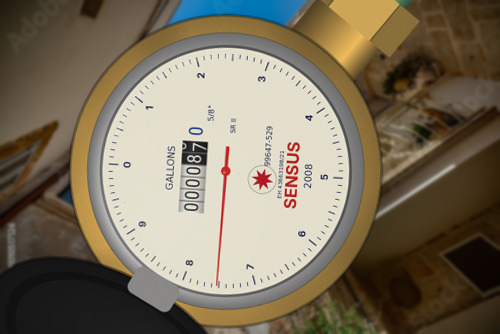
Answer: 867.5
